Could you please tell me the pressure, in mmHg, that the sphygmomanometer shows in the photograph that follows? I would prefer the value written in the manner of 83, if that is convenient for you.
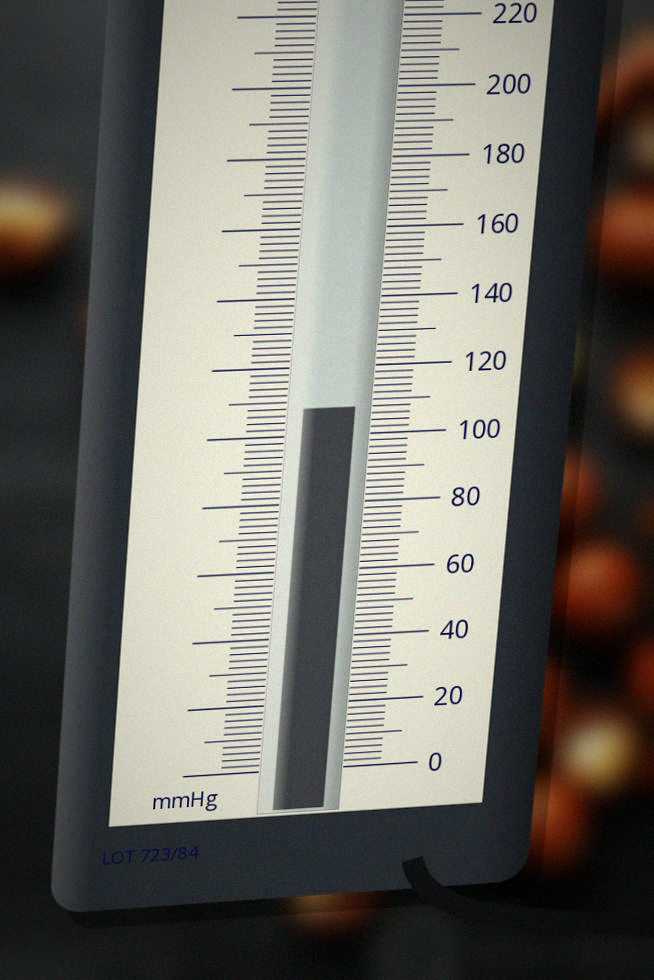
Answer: 108
